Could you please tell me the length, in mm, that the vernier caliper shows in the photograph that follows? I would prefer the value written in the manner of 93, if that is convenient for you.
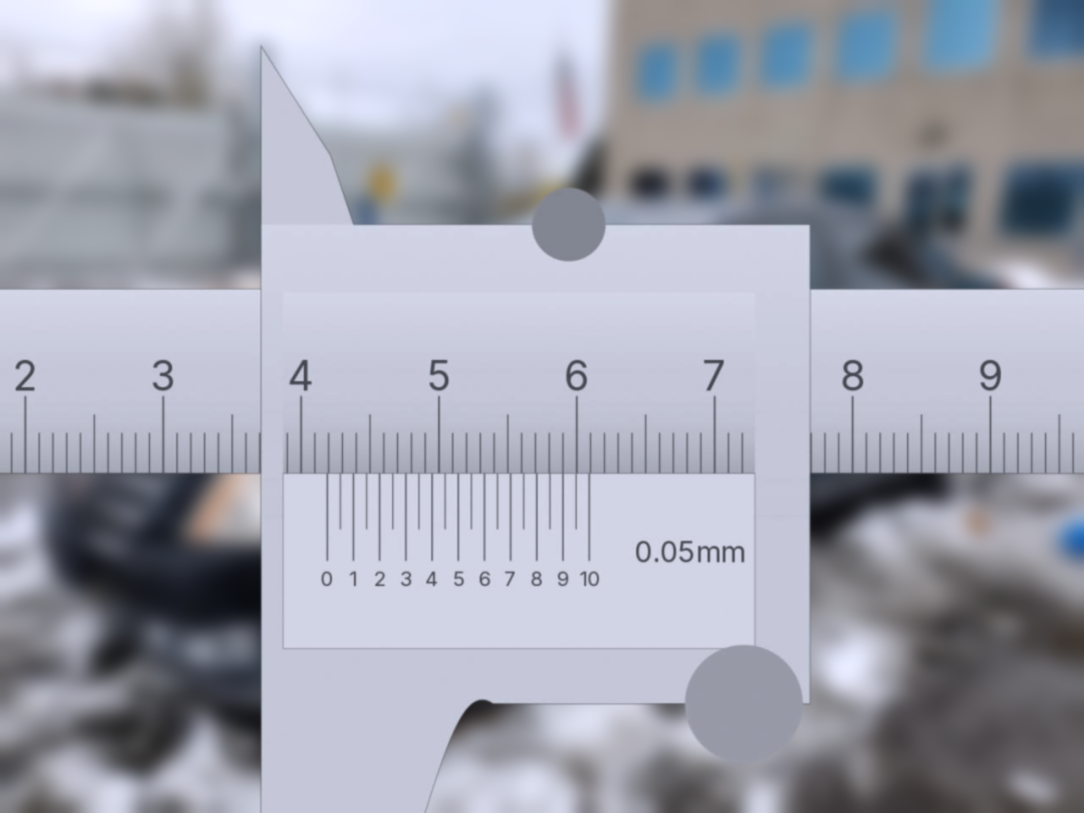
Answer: 41.9
